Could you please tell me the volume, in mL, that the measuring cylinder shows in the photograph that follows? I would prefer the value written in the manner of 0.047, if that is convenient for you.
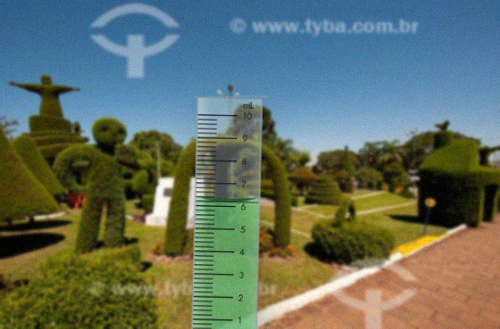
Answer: 6.2
